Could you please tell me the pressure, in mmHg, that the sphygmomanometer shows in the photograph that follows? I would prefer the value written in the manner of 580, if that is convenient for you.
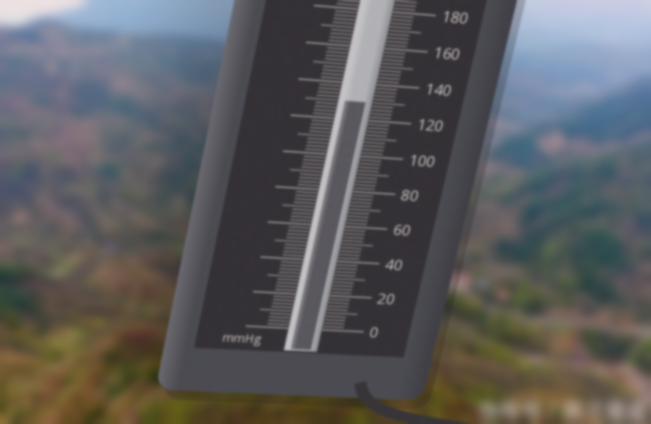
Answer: 130
